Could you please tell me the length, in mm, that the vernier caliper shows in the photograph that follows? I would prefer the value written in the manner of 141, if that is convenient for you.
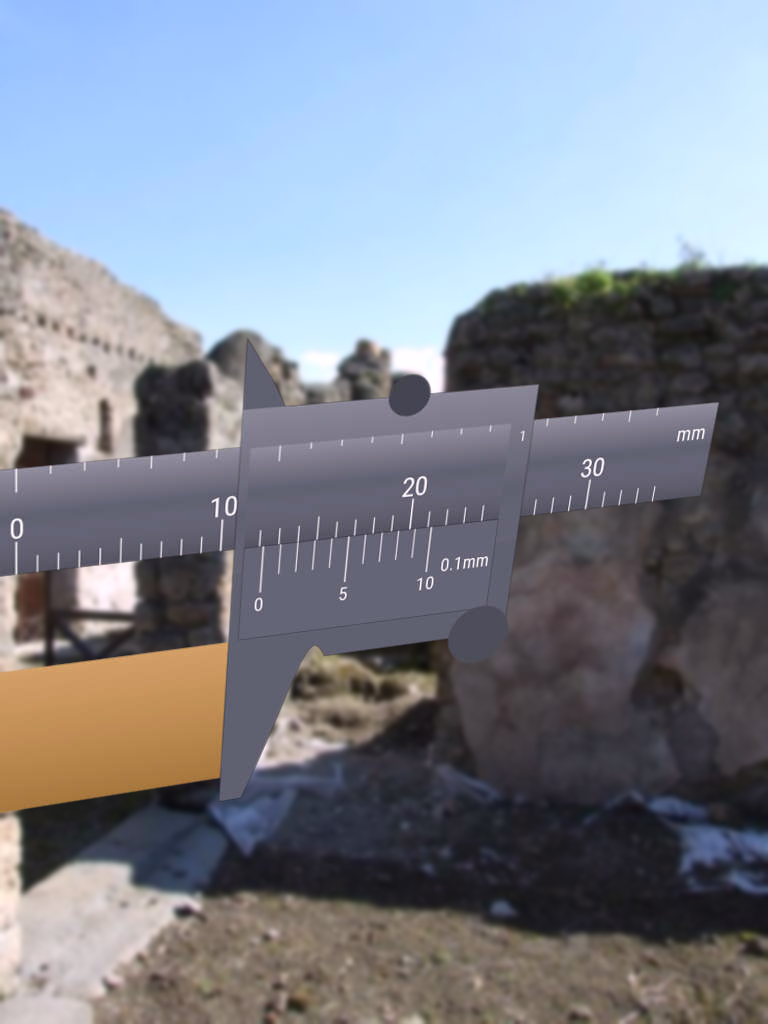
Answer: 12.2
